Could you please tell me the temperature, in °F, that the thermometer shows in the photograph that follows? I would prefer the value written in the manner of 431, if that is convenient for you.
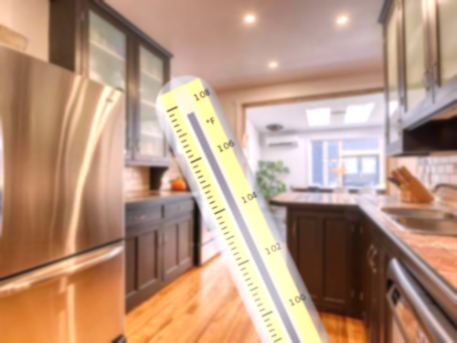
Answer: 107.6
